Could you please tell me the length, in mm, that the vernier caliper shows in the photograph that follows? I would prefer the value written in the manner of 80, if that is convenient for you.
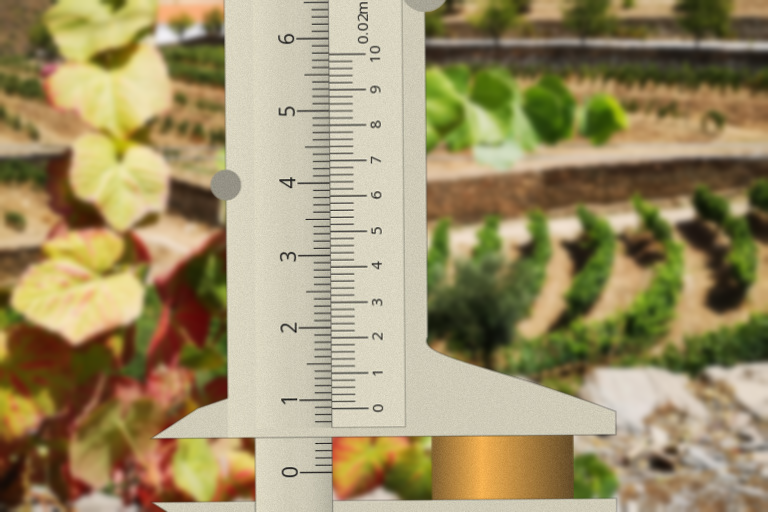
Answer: 8.8
